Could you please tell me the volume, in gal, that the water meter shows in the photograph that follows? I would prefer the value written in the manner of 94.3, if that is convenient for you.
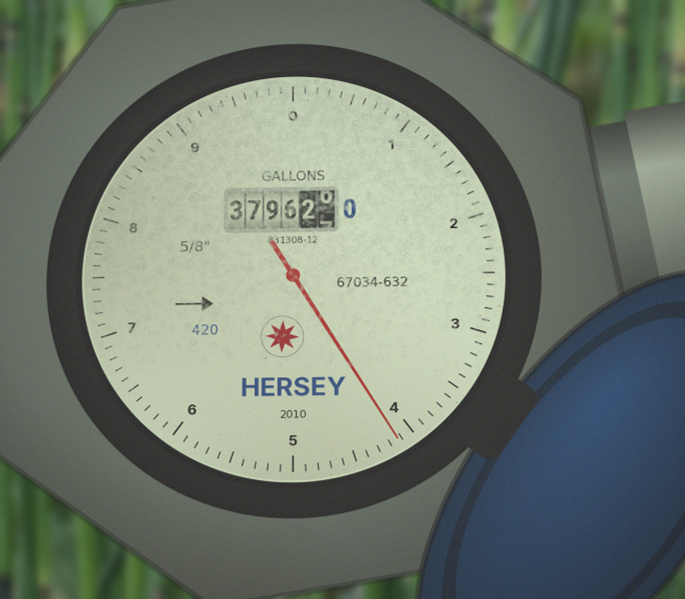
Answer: 3796264.1
